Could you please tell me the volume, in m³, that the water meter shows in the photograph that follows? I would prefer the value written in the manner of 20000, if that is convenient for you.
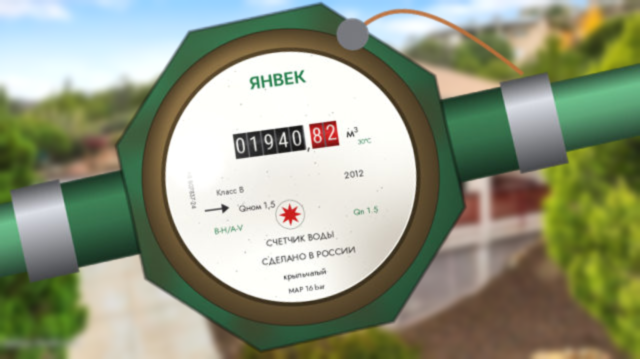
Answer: 1940.82
